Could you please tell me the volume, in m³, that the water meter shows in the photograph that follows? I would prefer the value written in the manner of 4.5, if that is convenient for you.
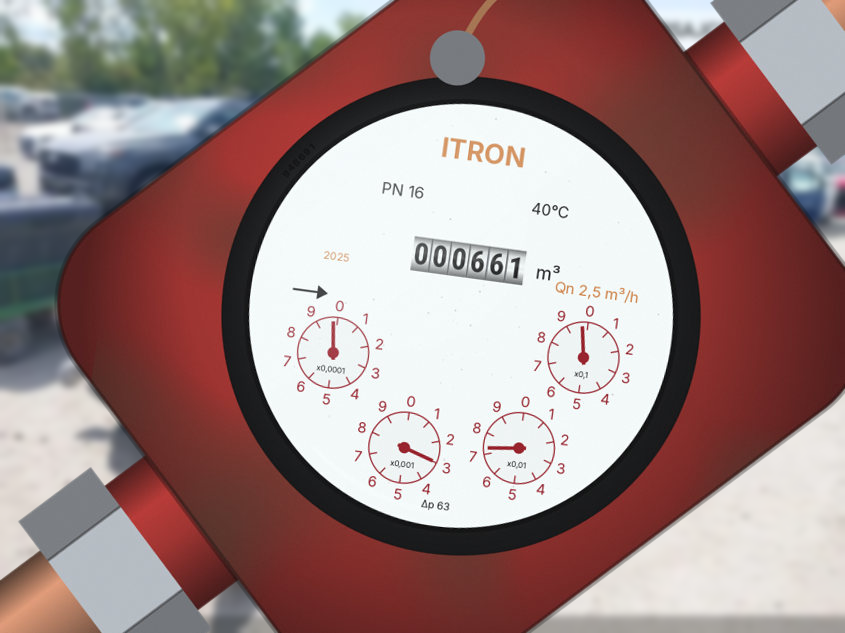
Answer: 660.9729
